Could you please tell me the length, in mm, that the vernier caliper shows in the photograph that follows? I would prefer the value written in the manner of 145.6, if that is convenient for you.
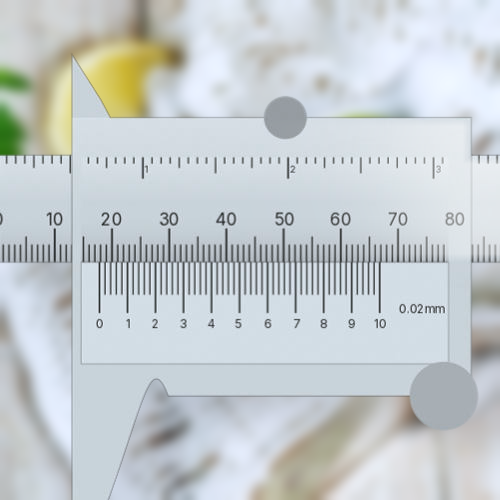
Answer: 17.8
